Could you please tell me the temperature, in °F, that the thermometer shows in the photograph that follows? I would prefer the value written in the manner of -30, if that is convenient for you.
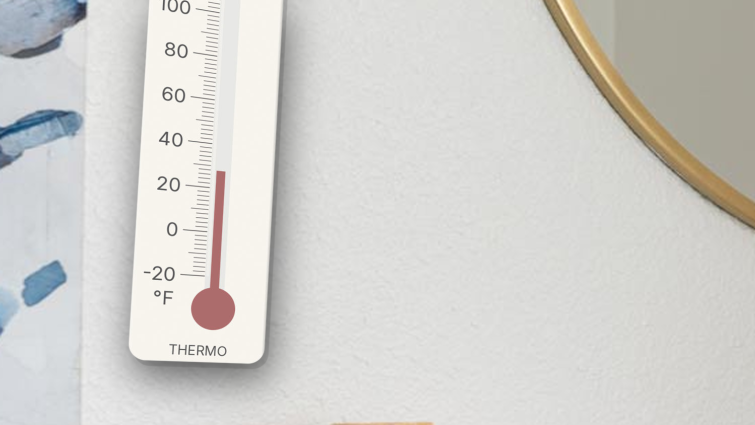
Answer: 28
